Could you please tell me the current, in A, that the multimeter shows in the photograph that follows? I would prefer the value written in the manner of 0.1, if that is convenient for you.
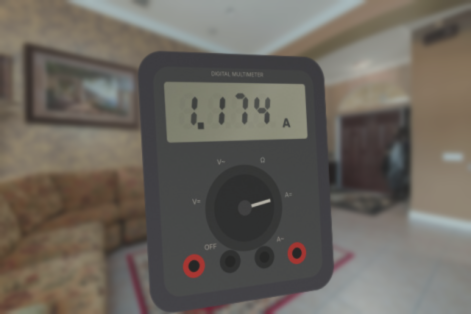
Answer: 1.174
